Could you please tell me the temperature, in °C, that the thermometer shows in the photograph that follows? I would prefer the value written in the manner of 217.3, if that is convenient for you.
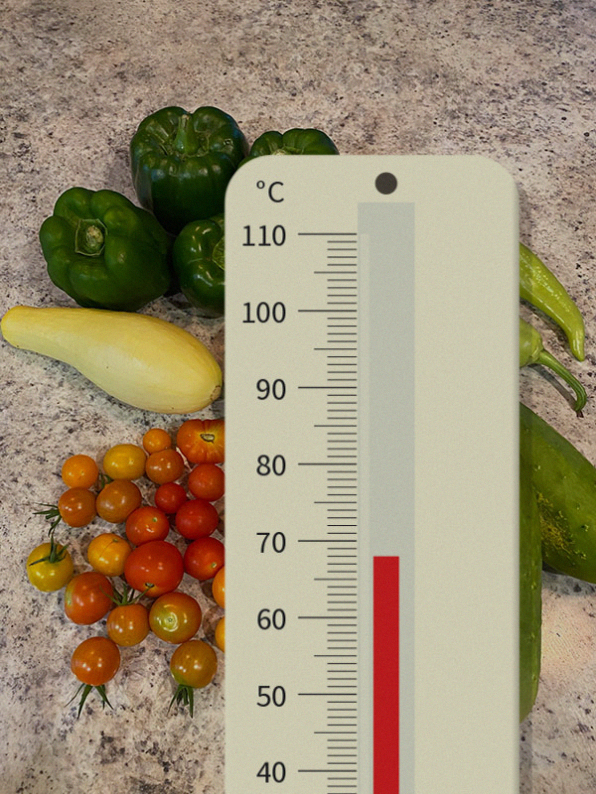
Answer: 68
